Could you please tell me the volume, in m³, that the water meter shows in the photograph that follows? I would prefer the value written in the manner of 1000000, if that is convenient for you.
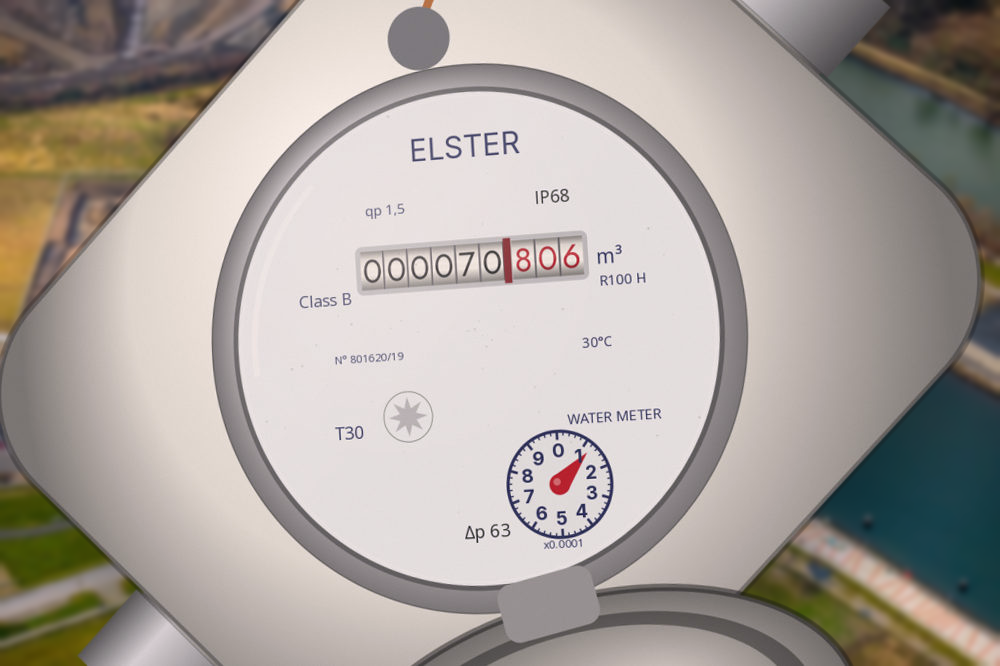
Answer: 70.8061
